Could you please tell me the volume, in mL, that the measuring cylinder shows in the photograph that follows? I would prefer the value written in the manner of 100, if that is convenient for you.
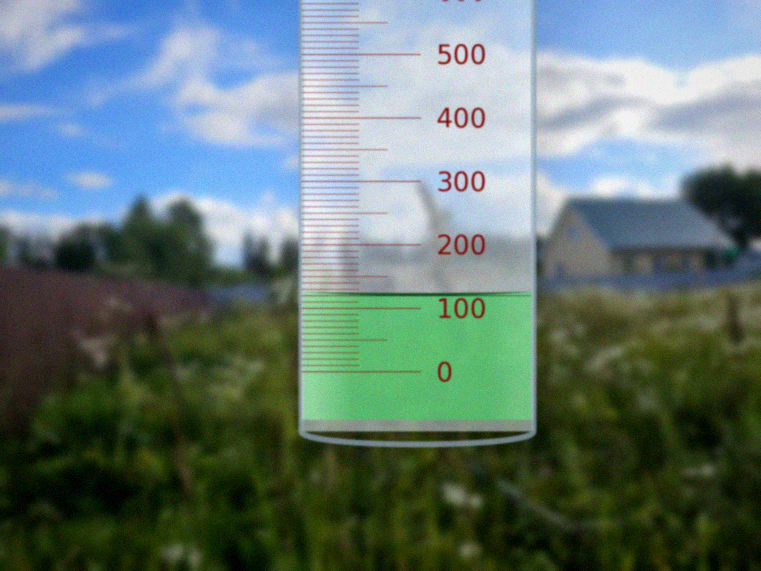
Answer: 120
